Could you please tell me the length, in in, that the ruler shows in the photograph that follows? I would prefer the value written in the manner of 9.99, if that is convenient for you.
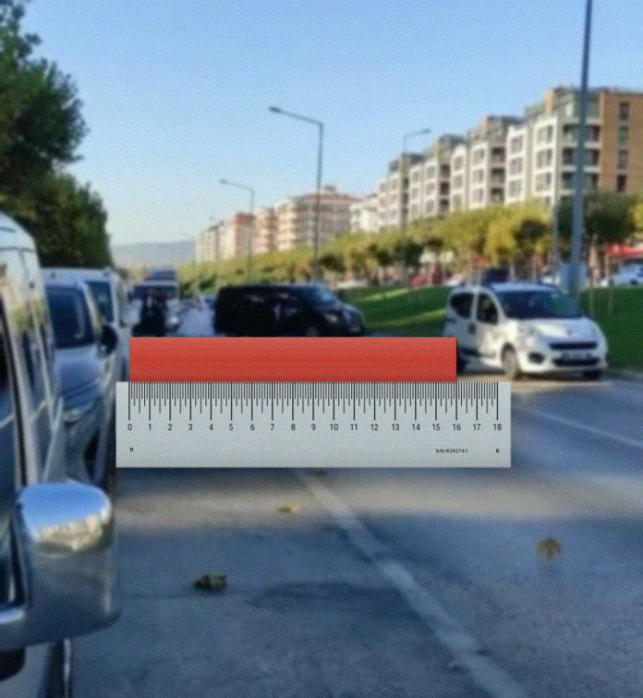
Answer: 16
